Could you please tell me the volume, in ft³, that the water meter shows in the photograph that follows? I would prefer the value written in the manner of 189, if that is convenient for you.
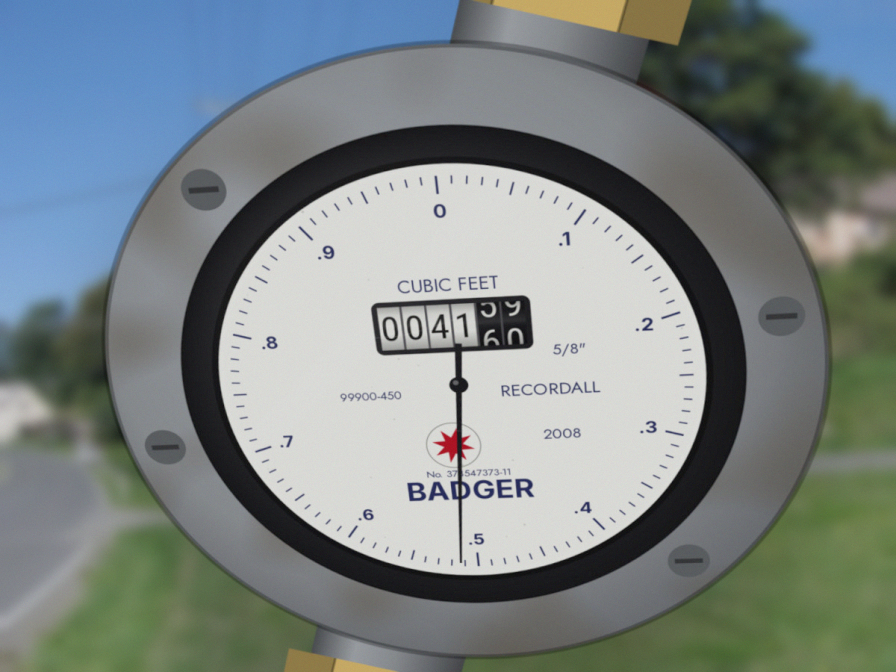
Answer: 4159.51
